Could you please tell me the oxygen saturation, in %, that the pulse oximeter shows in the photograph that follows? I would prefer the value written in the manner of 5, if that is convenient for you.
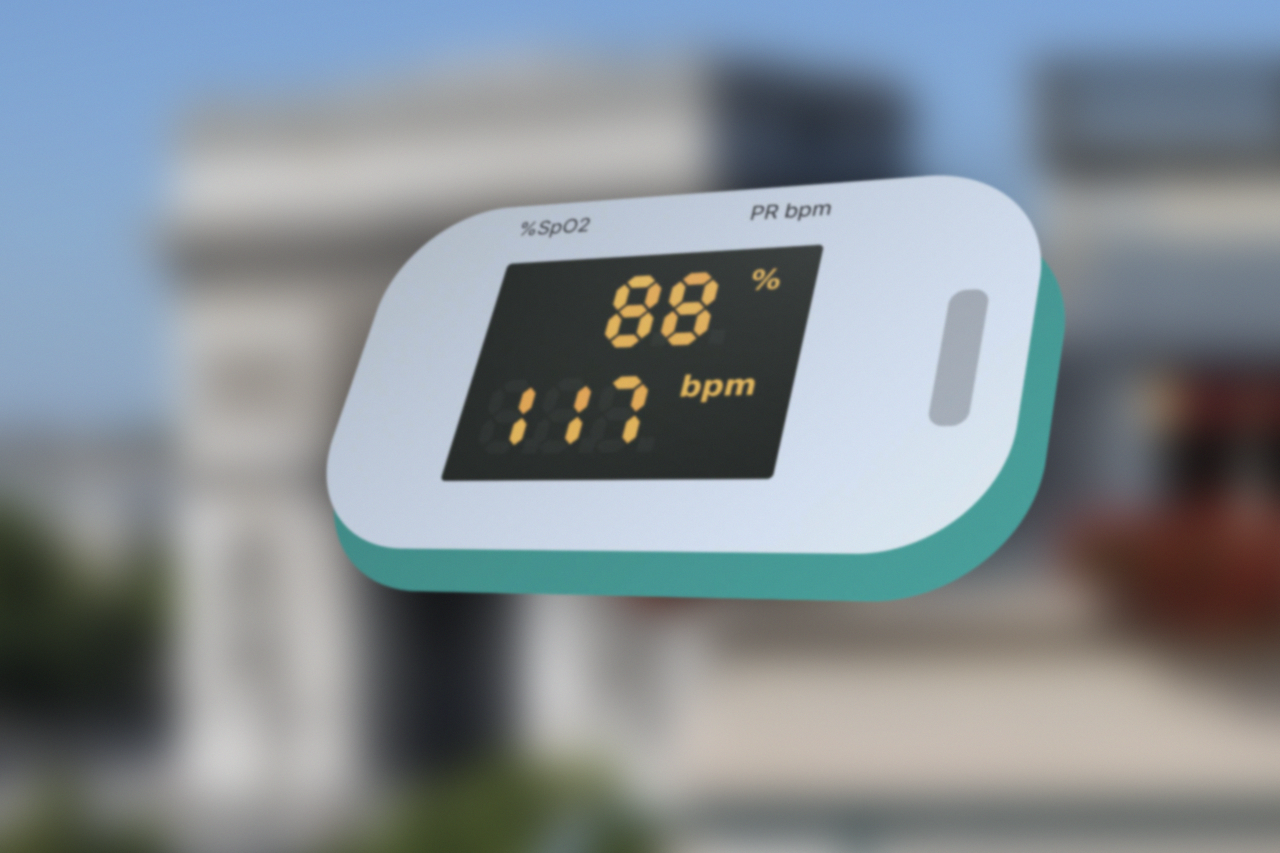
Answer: 88
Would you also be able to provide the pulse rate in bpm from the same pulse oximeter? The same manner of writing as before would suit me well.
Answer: 117
